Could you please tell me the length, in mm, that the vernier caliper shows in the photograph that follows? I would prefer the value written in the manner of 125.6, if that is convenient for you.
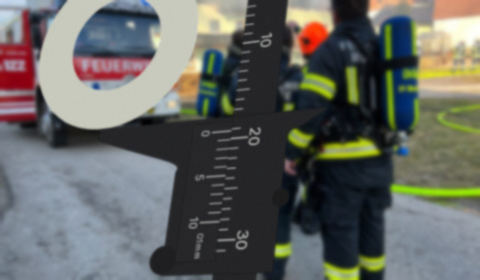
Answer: 19.2
